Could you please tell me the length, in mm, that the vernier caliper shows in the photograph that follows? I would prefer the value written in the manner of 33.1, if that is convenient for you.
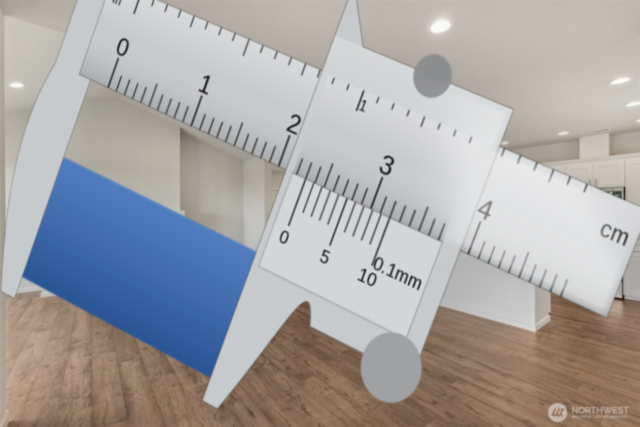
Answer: 23.0
